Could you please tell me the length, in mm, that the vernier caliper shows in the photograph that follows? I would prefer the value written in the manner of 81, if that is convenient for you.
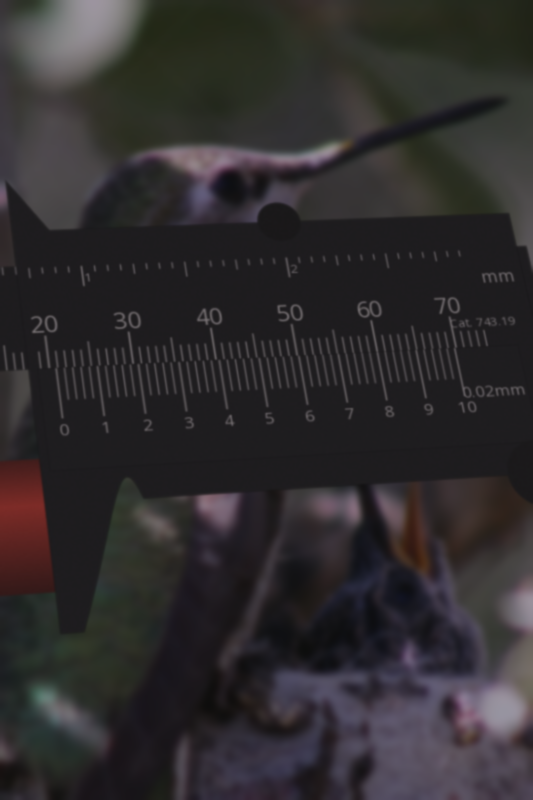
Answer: 20.8
